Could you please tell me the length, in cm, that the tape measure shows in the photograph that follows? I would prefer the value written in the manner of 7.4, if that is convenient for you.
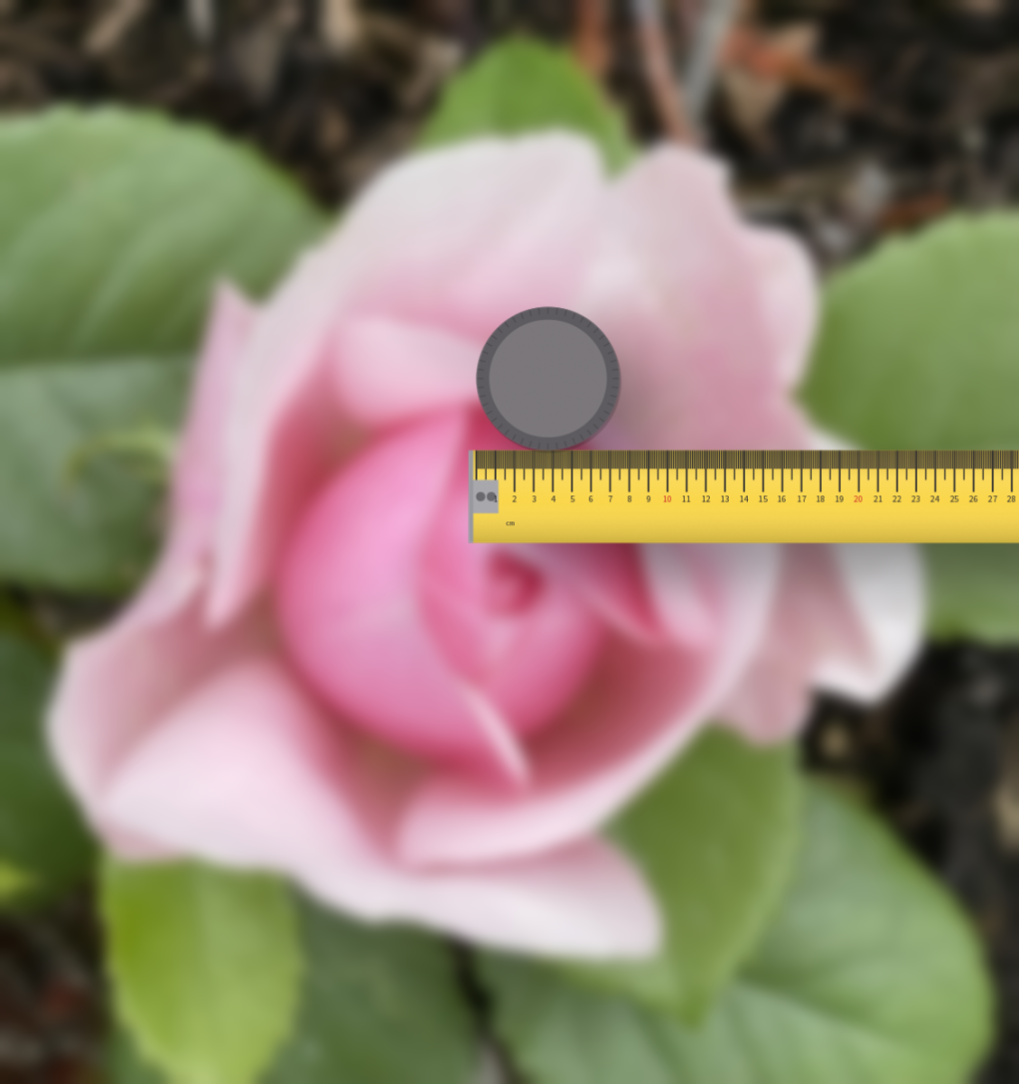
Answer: 7.5
